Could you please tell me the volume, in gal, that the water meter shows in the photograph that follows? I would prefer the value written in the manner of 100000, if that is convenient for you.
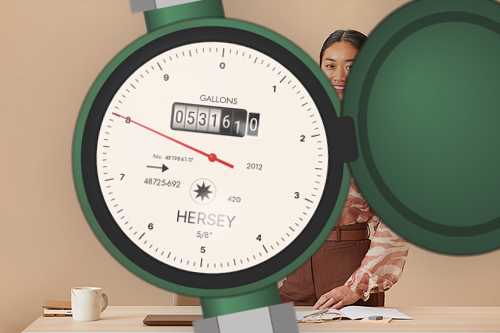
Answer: 531608.0
